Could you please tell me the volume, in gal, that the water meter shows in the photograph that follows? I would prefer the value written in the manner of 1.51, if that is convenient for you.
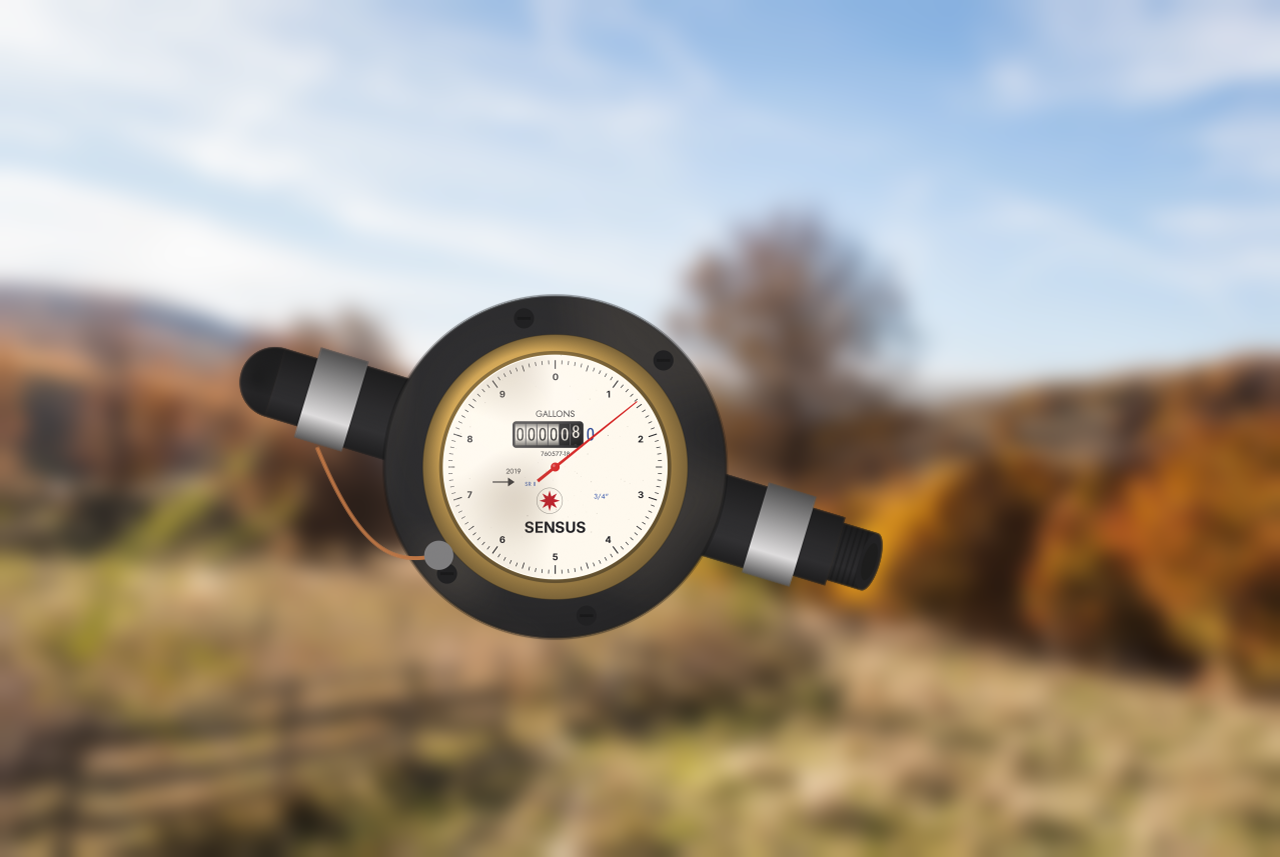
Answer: 81.4
